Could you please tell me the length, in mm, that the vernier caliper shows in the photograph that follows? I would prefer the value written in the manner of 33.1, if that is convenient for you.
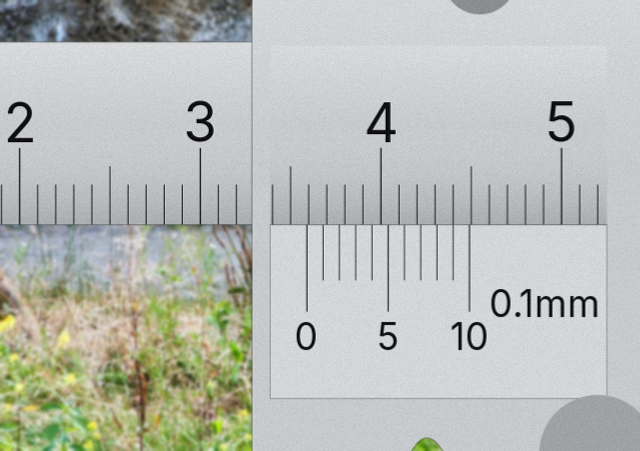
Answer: 35.9
